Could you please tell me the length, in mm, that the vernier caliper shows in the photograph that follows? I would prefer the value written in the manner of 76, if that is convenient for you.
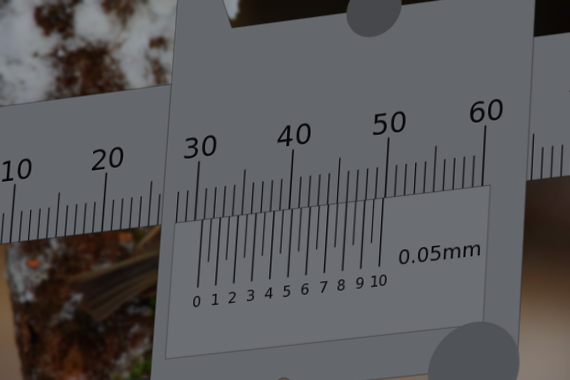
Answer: 30.8
